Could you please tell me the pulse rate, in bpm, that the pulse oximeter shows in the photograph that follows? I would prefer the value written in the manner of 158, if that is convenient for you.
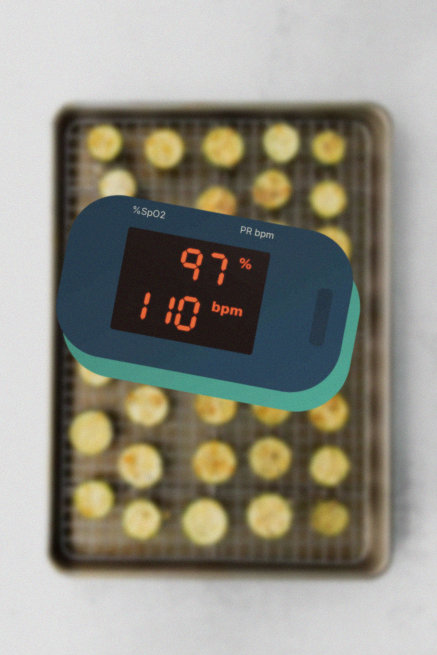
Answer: 110
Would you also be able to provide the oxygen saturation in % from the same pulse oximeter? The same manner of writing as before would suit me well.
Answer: 97
